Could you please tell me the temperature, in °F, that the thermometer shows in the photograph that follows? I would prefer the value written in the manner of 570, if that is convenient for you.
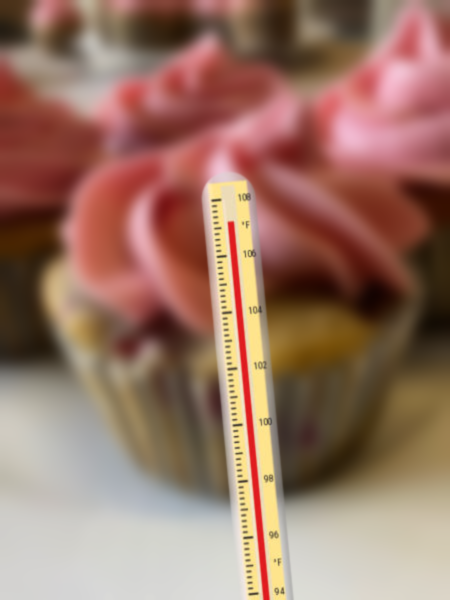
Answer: 107.2
